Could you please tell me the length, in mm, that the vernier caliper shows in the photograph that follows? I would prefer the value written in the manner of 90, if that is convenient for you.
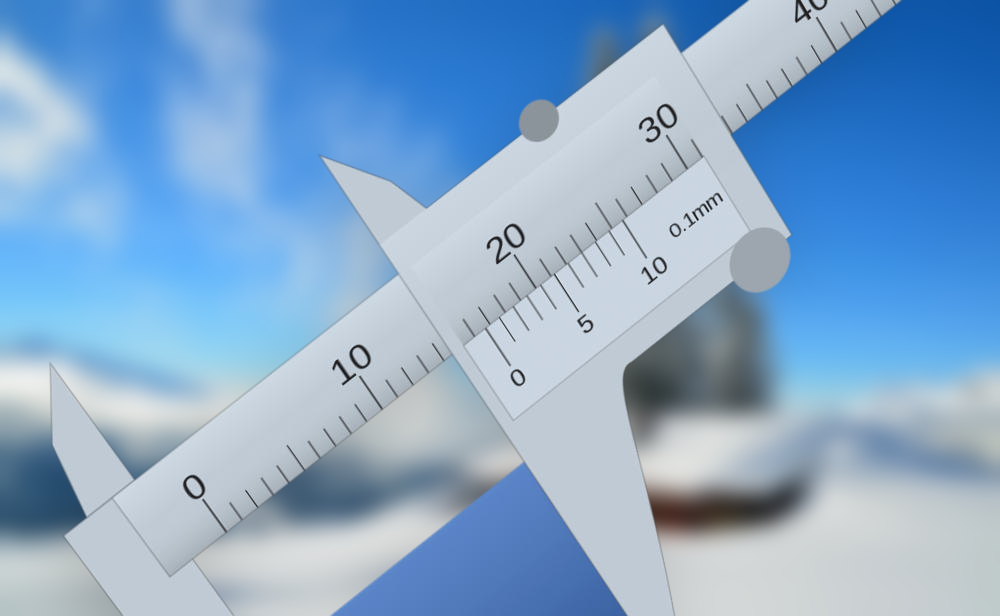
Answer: 16.7
